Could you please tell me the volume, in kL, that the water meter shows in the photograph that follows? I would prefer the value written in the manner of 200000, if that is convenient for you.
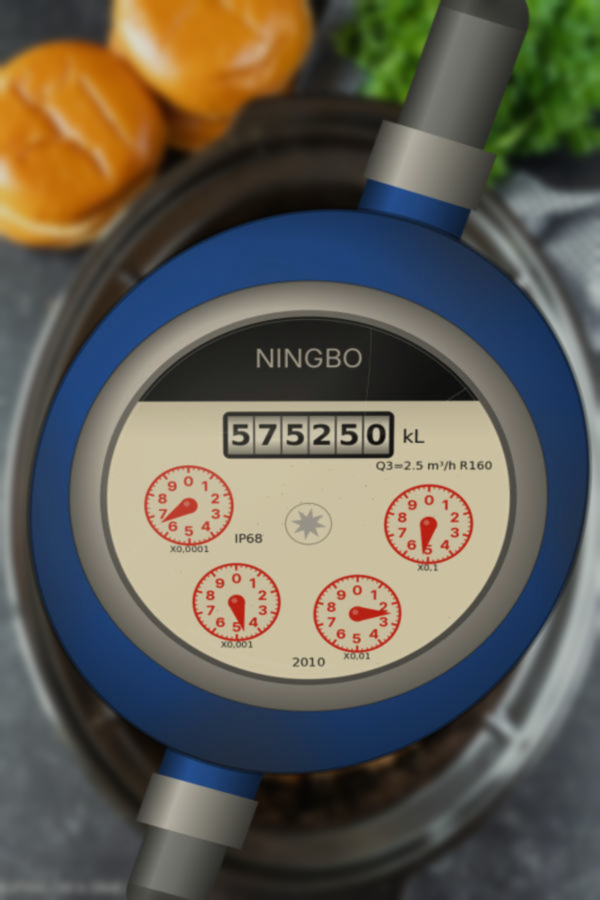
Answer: 575250.5246
